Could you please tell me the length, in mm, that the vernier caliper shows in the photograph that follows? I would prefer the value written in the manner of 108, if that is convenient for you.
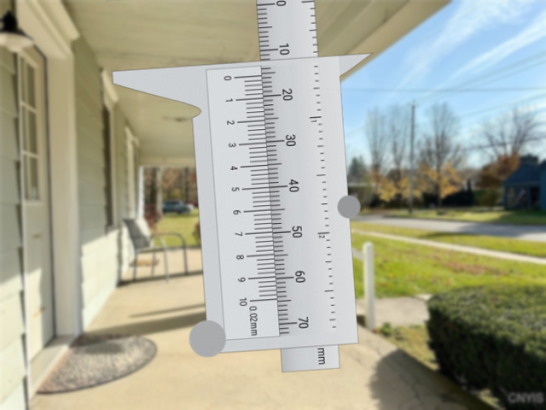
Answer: 15.5
